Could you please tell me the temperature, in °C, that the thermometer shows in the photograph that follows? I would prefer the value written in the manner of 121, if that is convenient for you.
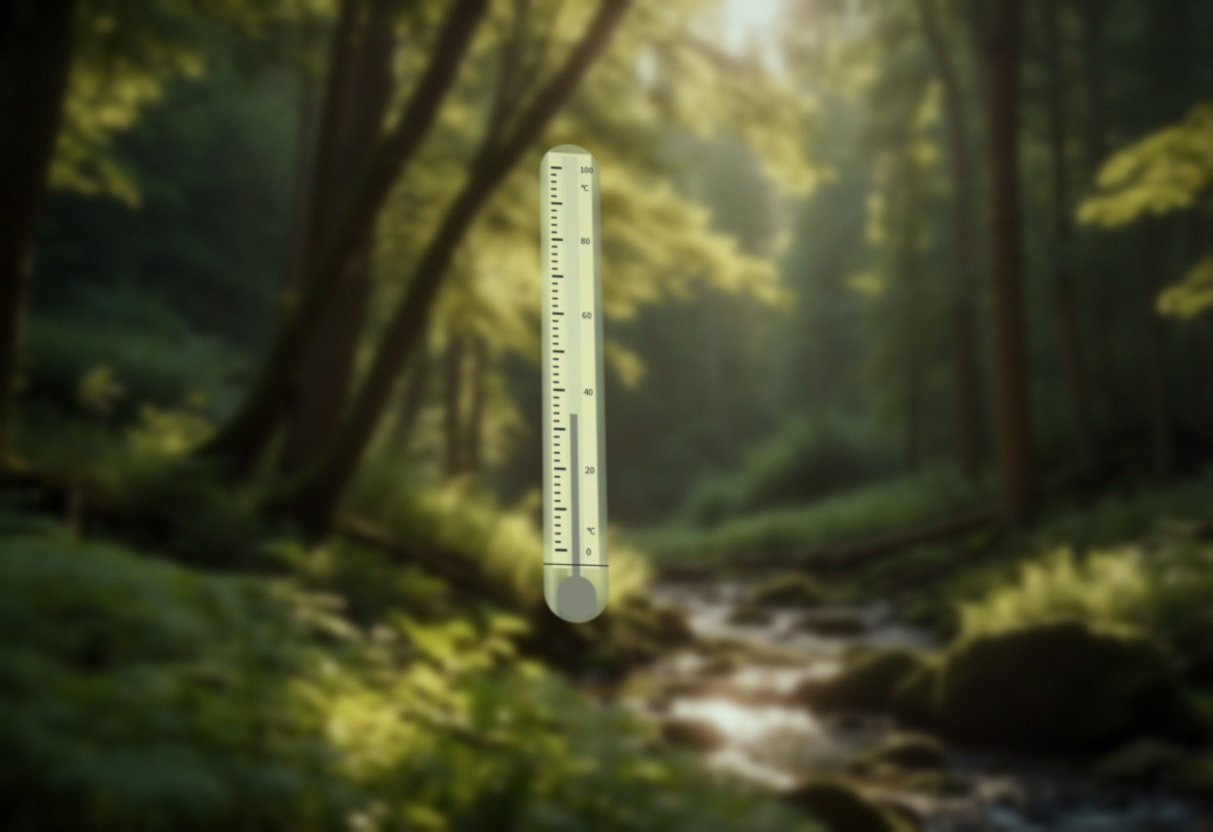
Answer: 34
